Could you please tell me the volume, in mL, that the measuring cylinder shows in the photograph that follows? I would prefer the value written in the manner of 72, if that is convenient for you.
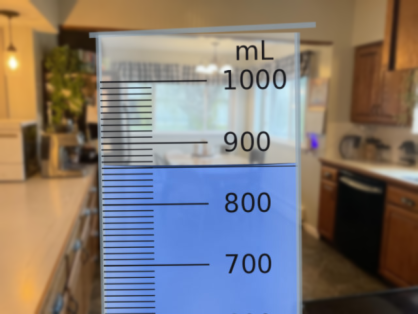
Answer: 860
